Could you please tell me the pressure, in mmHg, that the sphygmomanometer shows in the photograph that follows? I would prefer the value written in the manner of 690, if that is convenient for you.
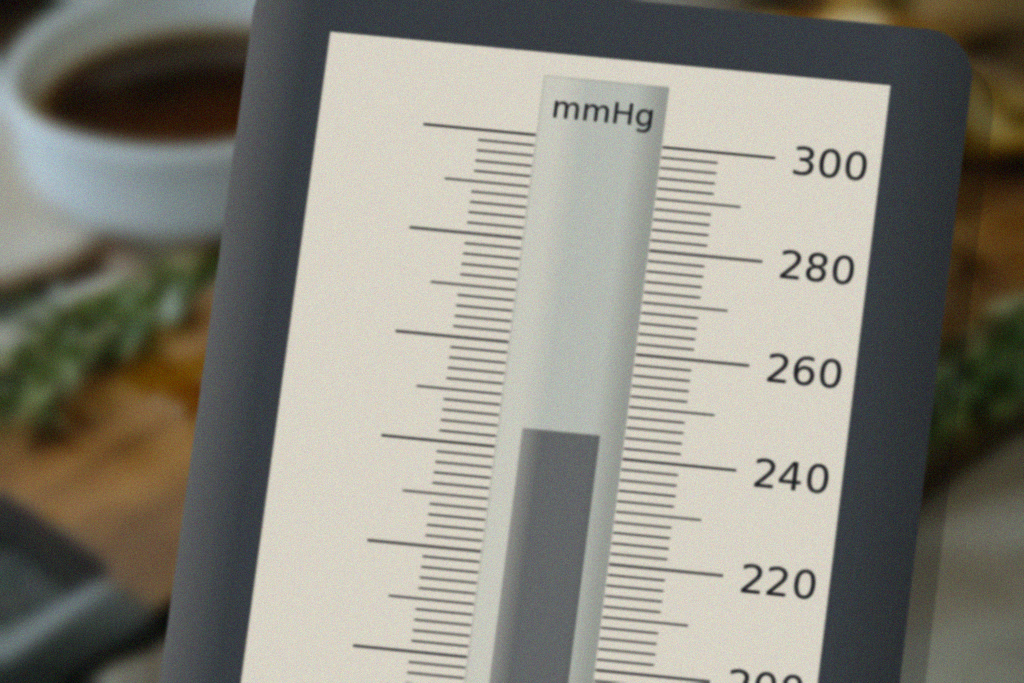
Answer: 244
